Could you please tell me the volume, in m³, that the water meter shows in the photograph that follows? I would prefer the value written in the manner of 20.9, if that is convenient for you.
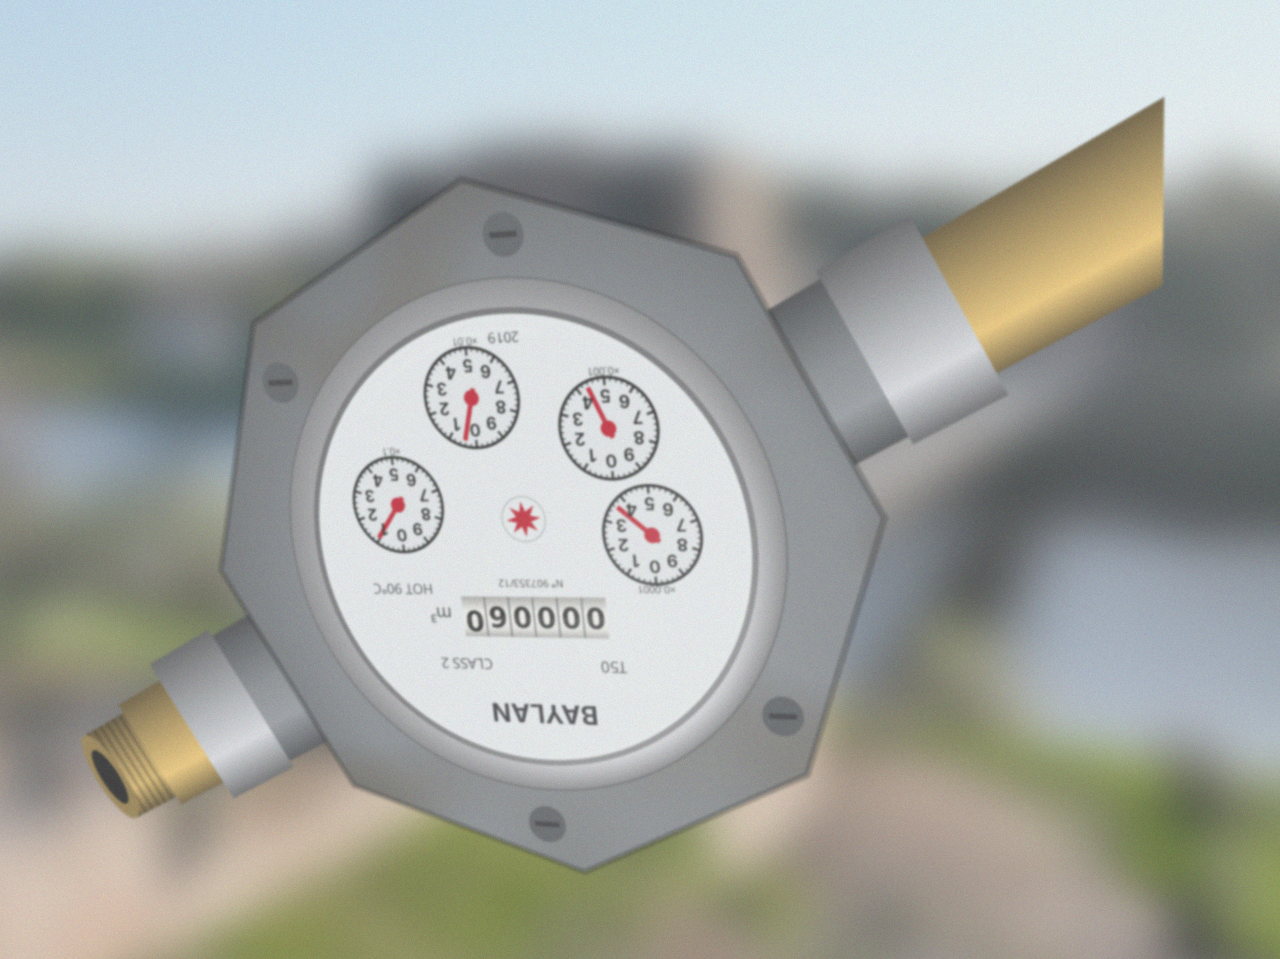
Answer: 60.1043
